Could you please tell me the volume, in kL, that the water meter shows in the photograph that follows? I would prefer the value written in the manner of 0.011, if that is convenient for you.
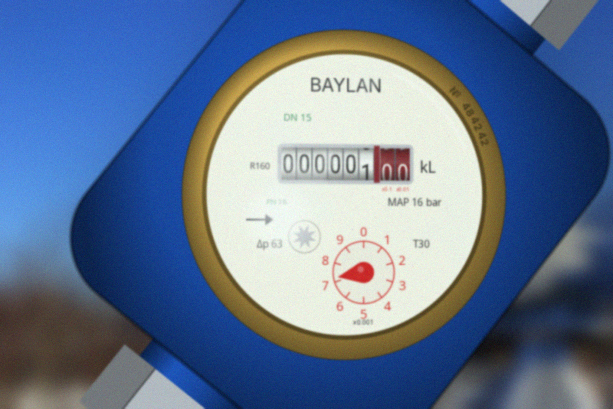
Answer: 0.997
